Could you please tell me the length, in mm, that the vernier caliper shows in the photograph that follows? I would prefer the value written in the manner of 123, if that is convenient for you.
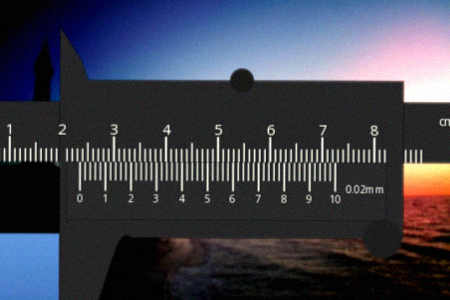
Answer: 23.5
